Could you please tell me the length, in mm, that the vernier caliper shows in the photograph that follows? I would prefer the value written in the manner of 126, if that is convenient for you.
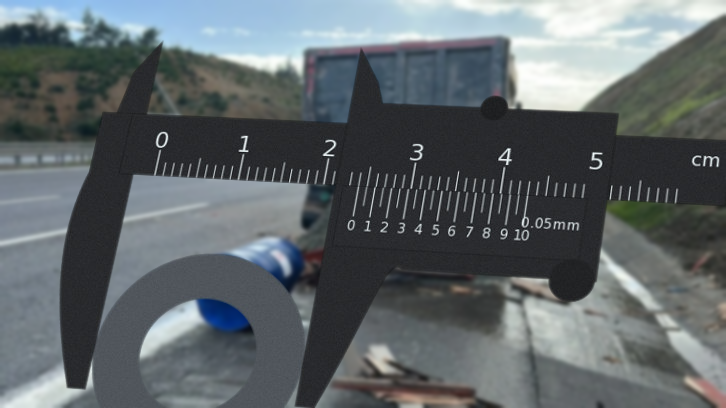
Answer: 24.0
